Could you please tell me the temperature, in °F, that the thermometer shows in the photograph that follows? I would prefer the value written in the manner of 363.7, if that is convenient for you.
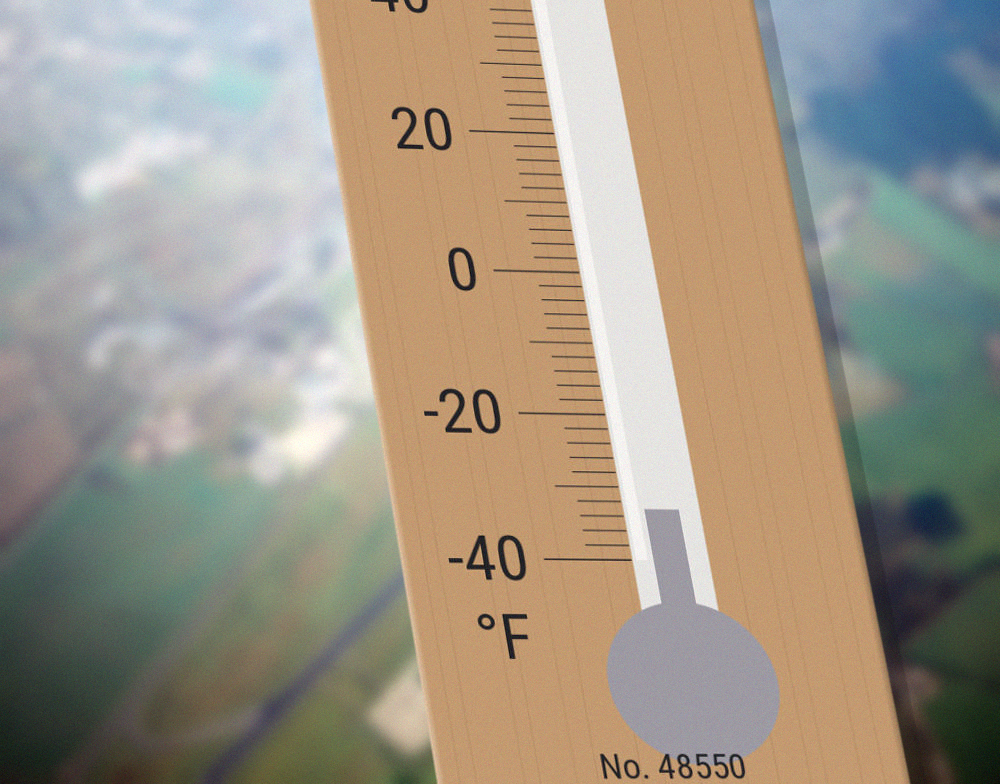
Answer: -33
